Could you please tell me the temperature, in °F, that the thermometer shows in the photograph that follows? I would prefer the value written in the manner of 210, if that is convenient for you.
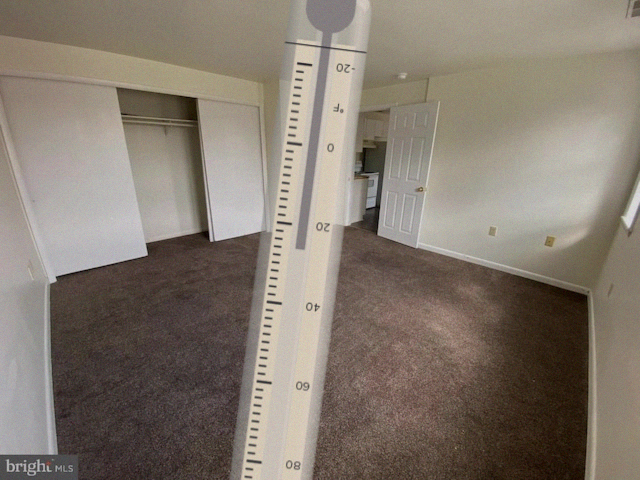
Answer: 26
